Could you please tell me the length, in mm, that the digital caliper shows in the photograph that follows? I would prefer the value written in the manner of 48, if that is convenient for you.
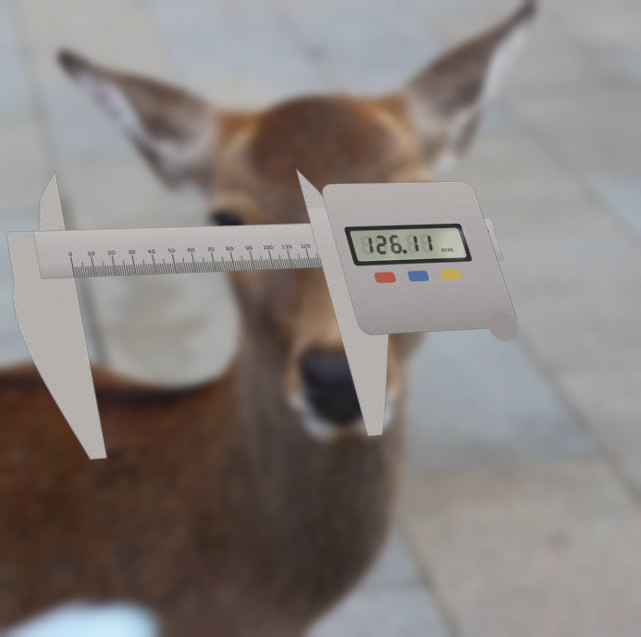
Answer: 126.11
